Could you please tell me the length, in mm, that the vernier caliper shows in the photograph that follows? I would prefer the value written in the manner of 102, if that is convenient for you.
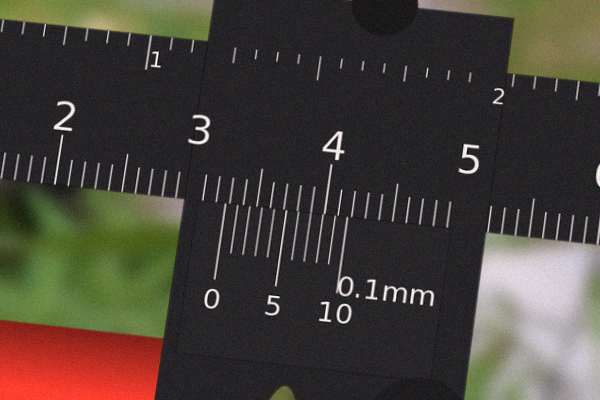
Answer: 32.7
